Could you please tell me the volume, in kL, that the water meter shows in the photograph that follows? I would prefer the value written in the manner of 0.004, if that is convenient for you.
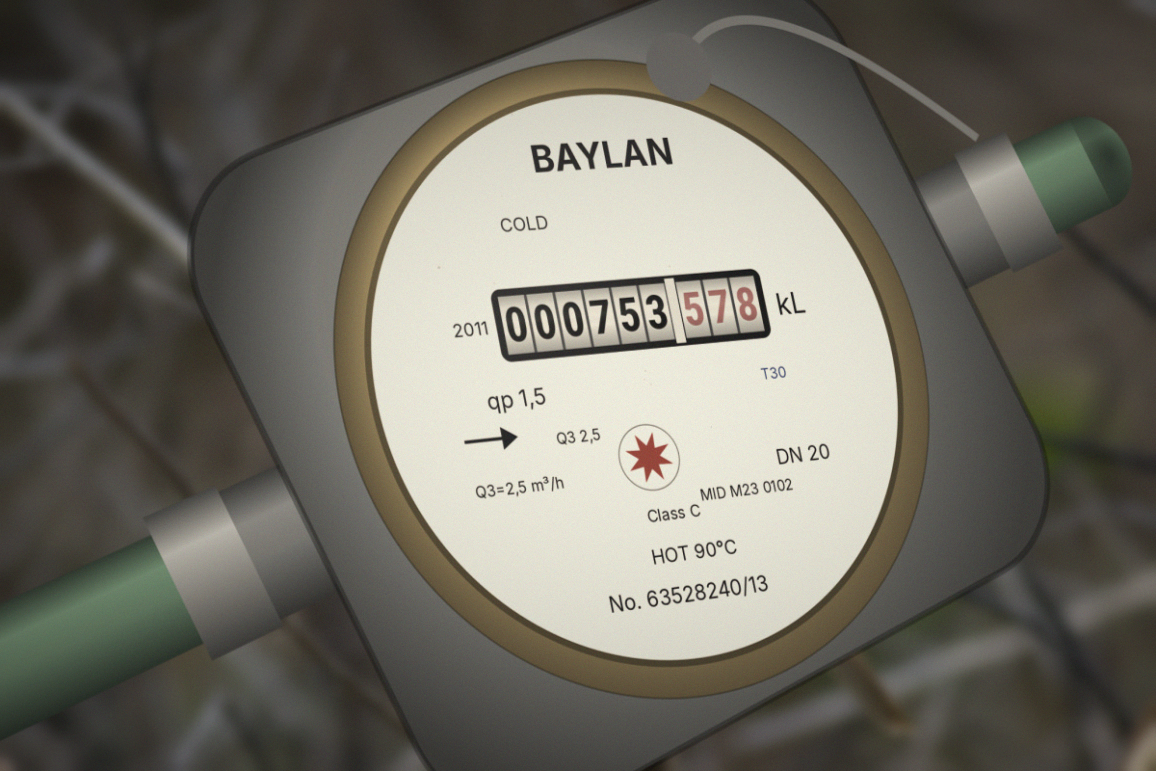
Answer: 753.578
